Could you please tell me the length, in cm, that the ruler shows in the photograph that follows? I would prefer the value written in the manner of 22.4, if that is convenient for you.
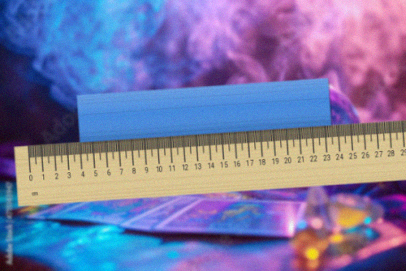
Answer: 19.5
